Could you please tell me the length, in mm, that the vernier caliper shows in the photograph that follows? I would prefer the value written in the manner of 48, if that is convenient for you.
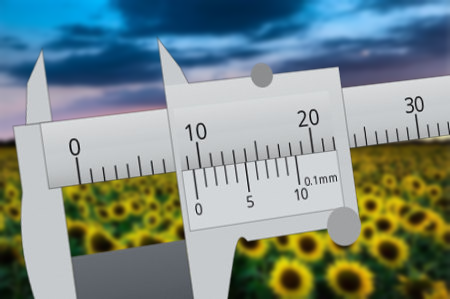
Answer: 9.4
